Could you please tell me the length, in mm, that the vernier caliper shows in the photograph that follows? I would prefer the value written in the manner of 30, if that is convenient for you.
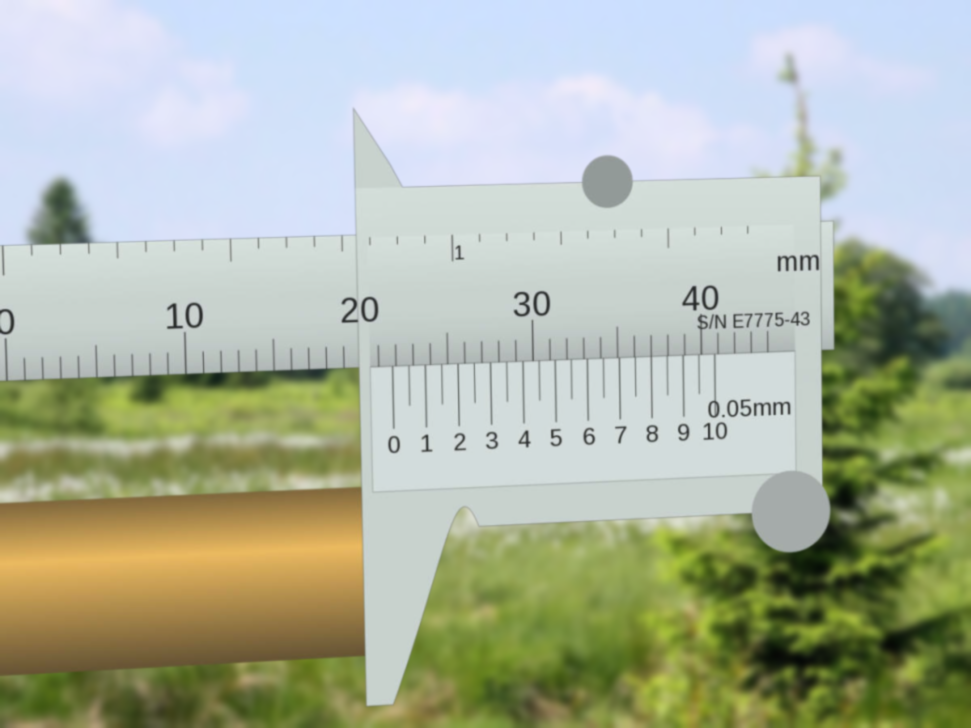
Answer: 21.8
